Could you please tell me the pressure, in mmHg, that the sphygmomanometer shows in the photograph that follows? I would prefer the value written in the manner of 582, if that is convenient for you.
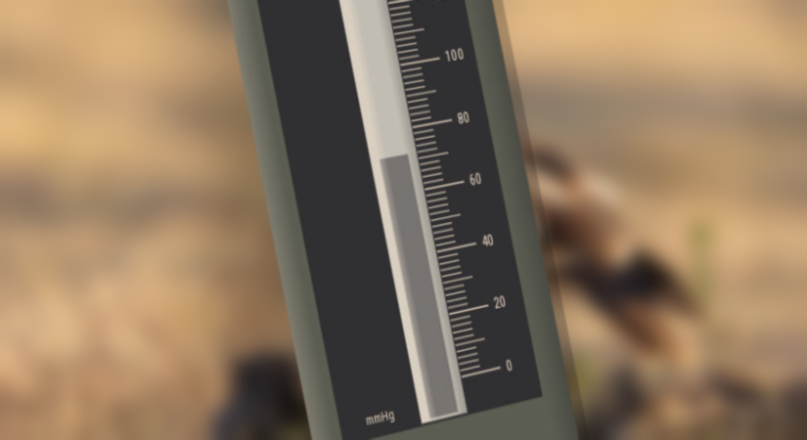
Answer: 72
